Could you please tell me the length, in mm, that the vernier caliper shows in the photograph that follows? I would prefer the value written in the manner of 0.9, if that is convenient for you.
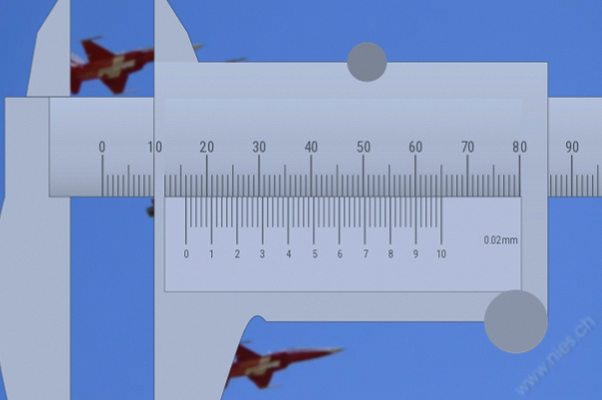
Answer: 16.0
